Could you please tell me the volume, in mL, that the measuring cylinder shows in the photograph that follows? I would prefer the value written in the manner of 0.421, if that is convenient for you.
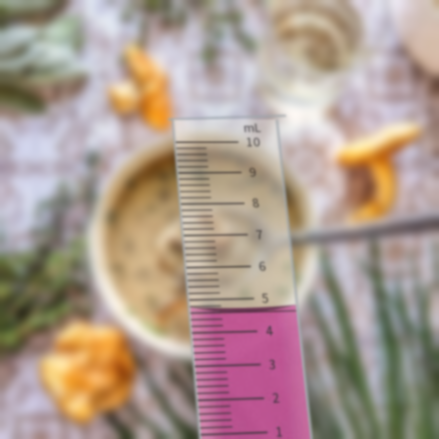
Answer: 4.6
